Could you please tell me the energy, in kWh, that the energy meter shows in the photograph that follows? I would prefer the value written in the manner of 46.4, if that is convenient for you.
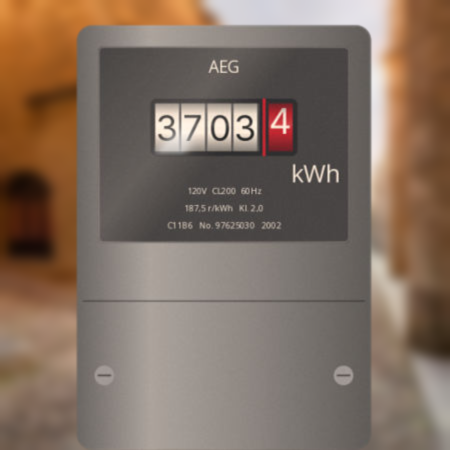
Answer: 3703.4
